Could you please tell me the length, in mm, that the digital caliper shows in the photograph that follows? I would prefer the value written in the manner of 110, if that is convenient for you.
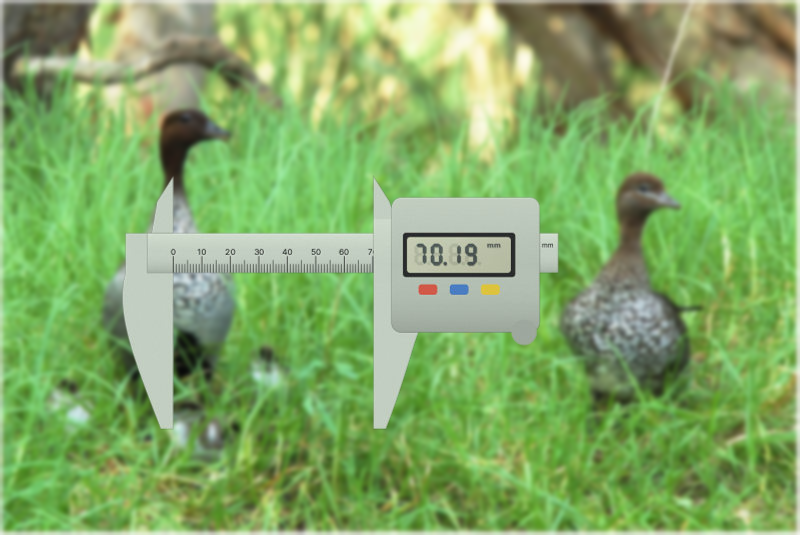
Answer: 70.19
